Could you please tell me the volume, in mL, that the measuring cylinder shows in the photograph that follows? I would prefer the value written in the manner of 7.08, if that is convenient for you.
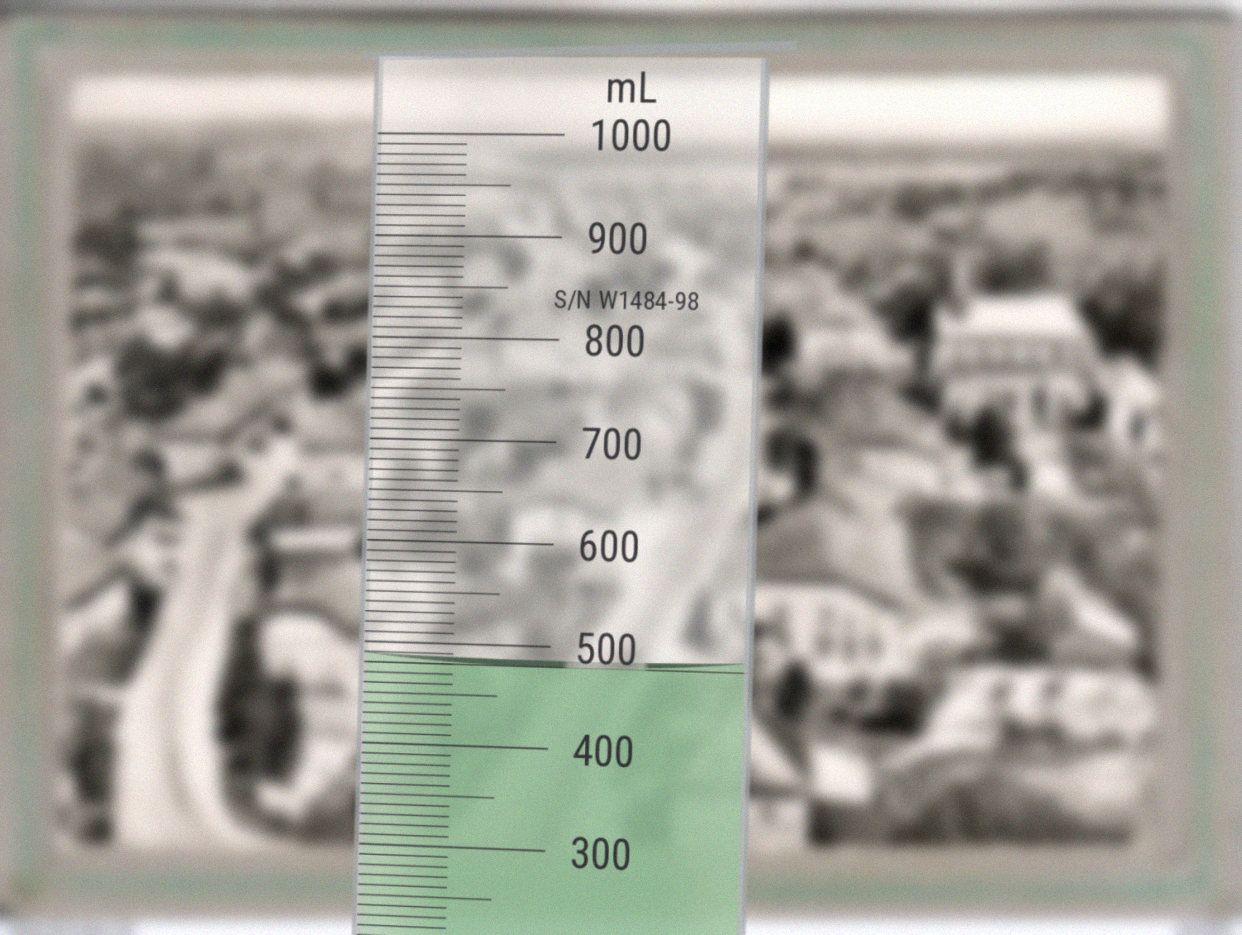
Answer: 480
